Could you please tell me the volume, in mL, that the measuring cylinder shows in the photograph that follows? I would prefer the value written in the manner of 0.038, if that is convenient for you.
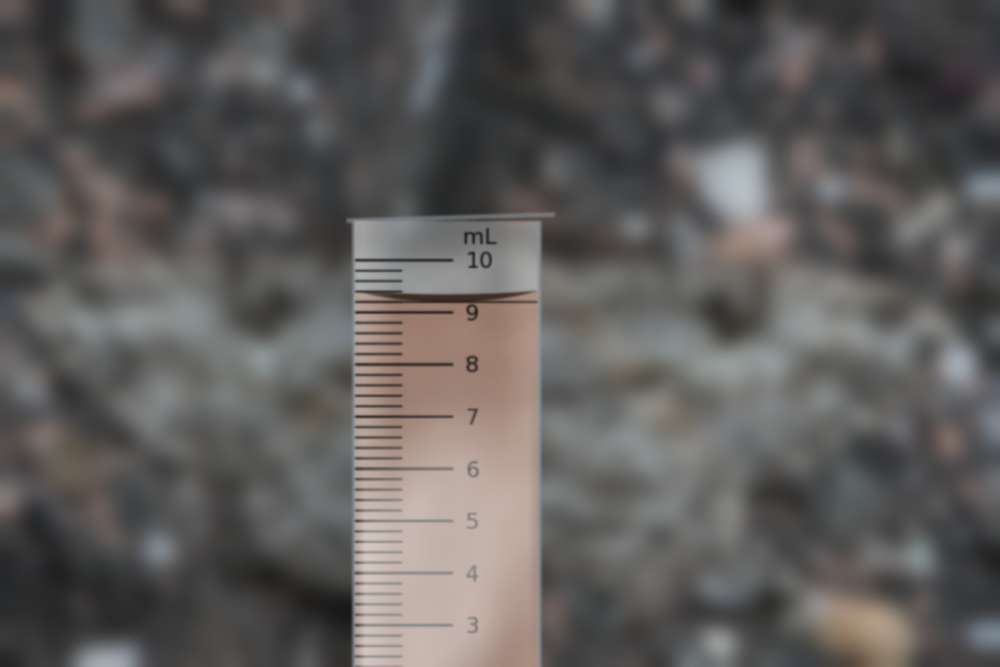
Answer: 9.2
